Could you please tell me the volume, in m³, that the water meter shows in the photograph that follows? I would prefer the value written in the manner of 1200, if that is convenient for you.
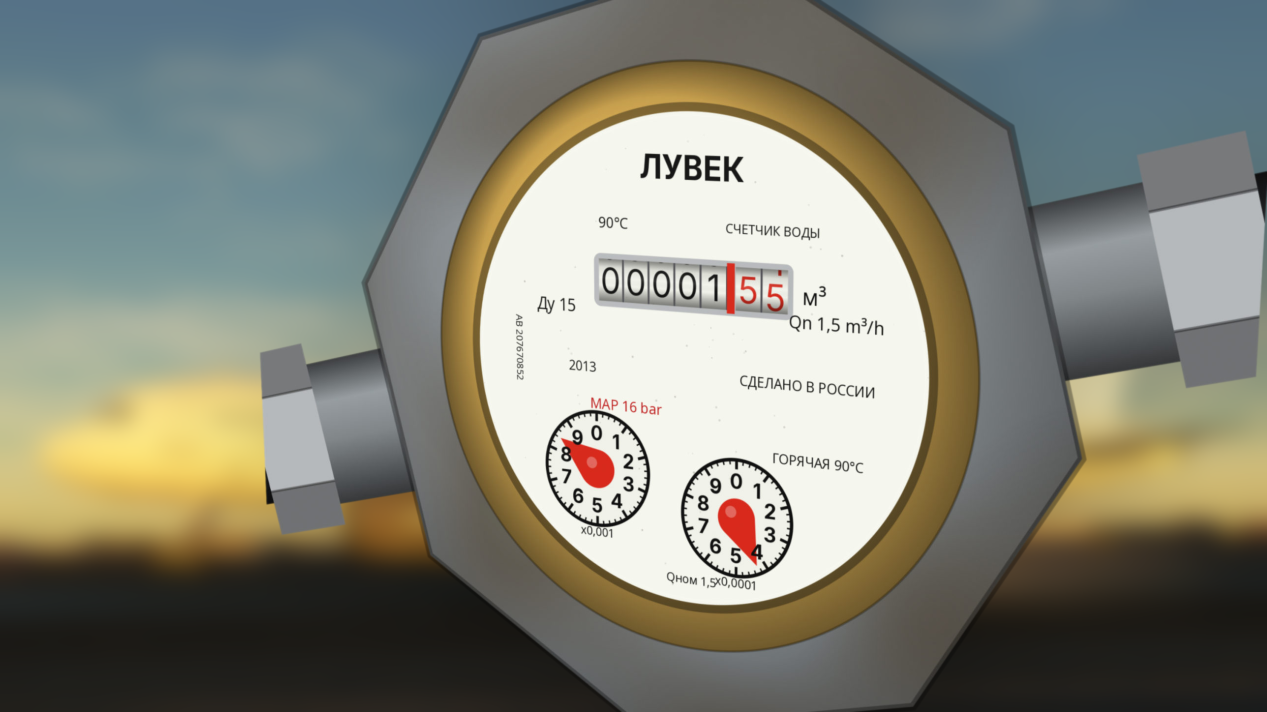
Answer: 1.5484
